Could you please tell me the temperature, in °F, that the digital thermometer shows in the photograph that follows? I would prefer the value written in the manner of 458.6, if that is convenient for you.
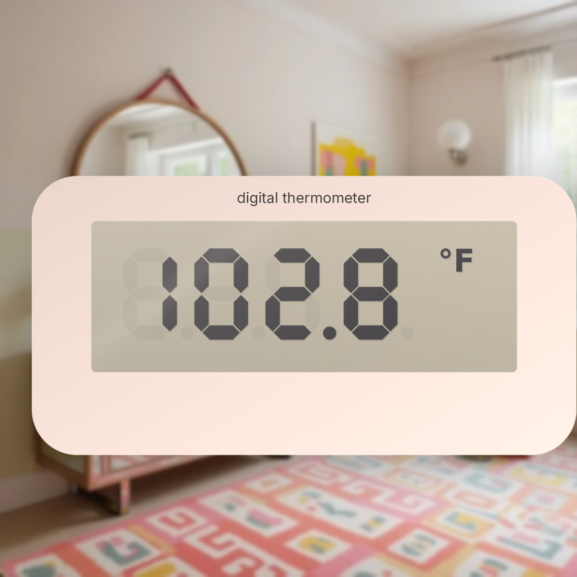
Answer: 102.8
